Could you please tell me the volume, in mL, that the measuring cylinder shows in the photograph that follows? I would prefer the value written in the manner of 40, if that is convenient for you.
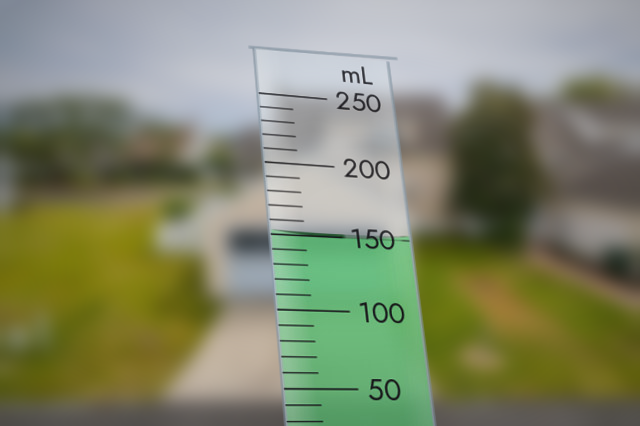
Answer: 150
